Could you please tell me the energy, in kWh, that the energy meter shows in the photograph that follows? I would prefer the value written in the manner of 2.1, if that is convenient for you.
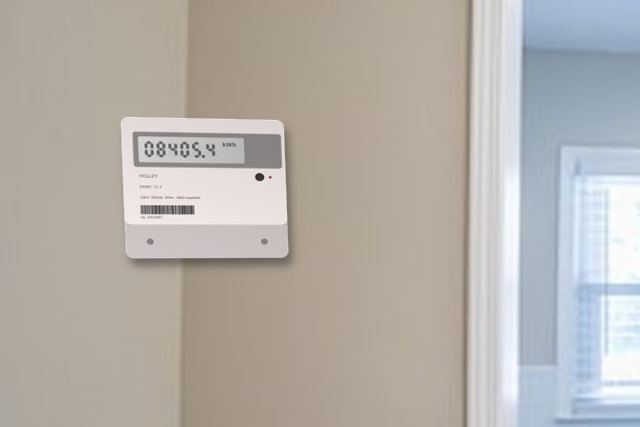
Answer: 8405.4
